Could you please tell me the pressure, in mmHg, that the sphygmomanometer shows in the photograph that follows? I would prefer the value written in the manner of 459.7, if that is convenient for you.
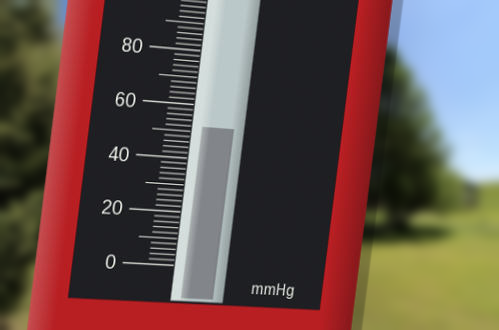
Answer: 52
